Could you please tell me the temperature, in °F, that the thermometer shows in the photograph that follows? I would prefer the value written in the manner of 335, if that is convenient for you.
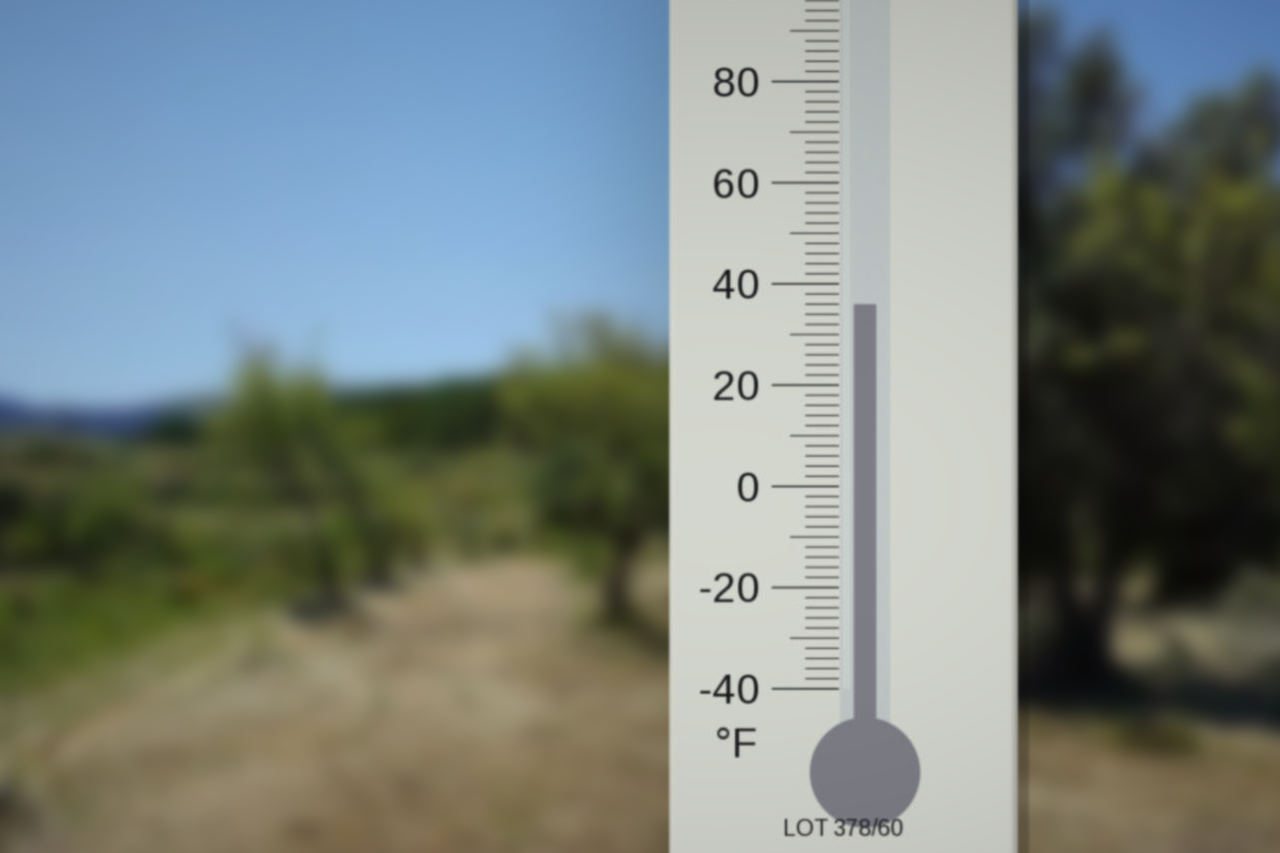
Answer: 36
